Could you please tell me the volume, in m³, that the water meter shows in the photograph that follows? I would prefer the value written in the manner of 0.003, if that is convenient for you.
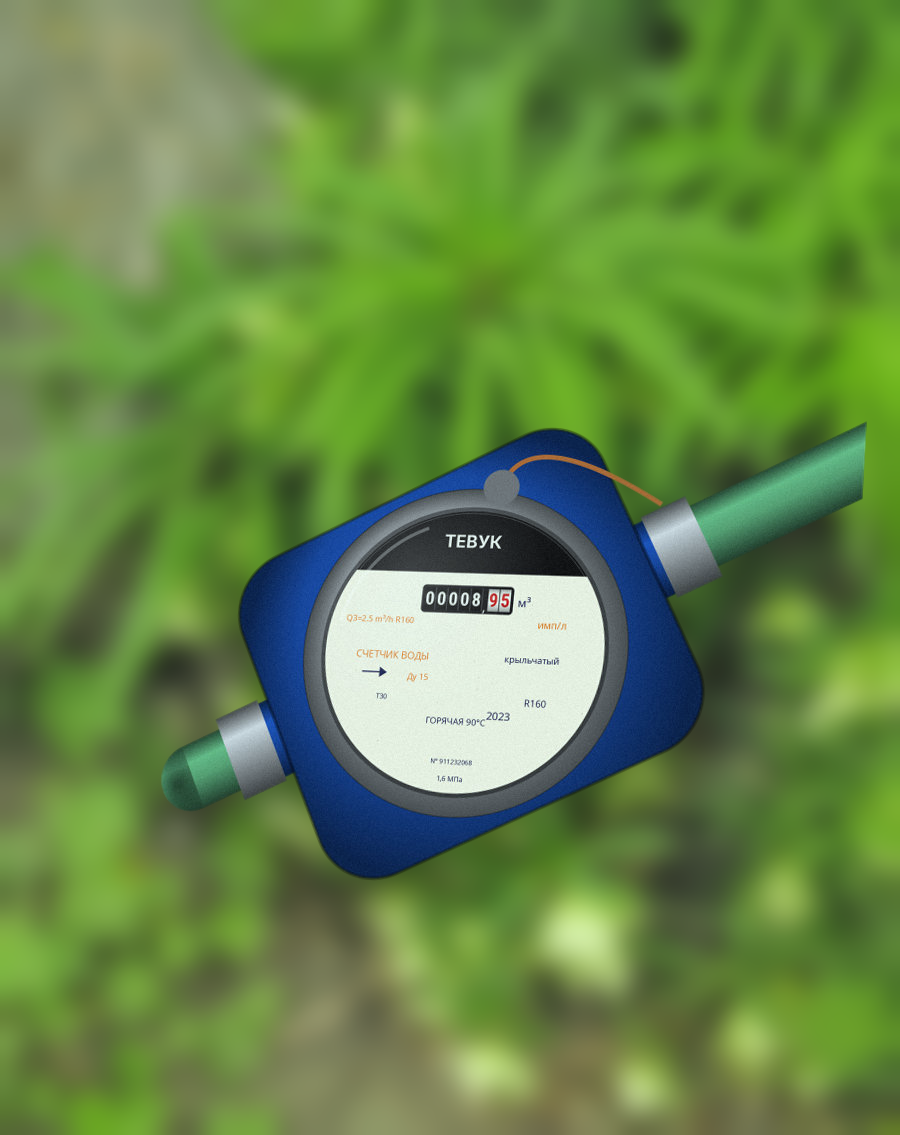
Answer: 8.95
